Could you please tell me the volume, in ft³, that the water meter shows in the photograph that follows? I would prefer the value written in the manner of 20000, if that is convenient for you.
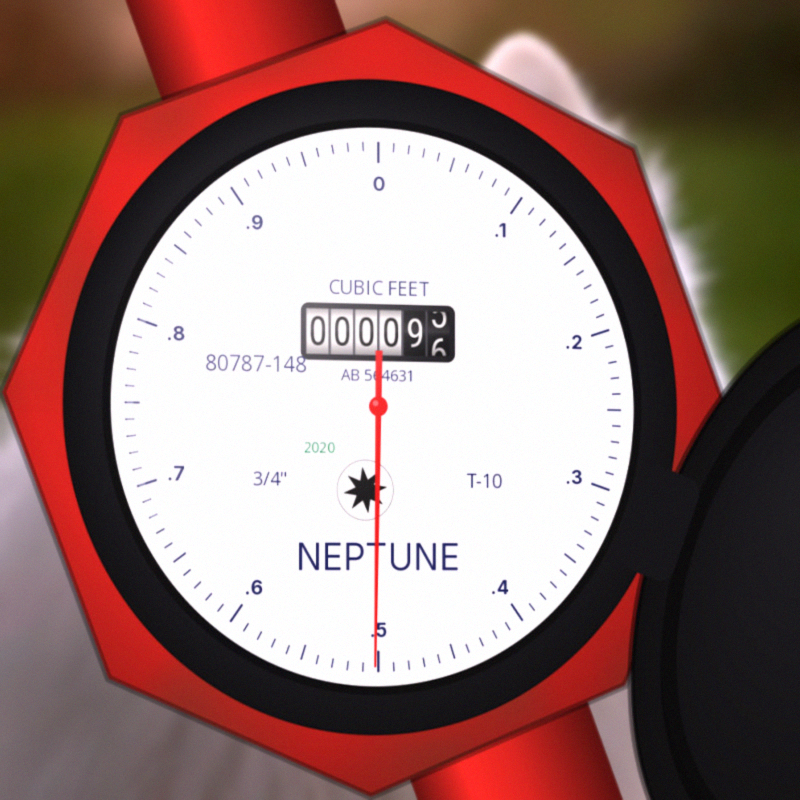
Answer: 95.50
